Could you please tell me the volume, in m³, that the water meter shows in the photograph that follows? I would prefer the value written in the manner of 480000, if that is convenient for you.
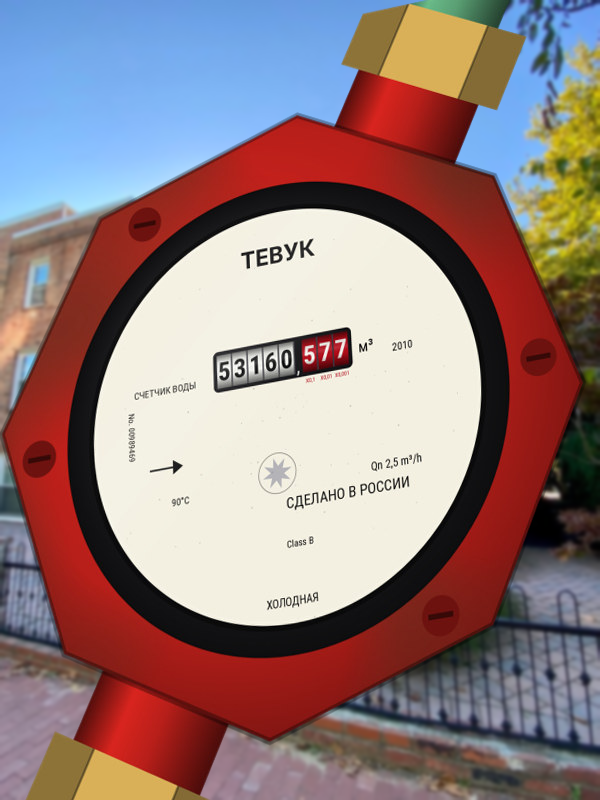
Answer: 53160.577
